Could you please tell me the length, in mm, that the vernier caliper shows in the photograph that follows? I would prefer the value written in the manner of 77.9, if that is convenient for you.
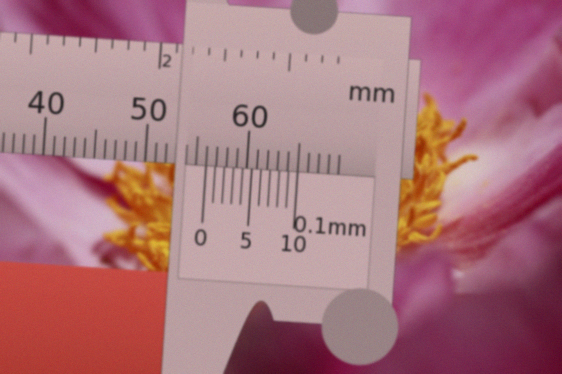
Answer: 56.0
